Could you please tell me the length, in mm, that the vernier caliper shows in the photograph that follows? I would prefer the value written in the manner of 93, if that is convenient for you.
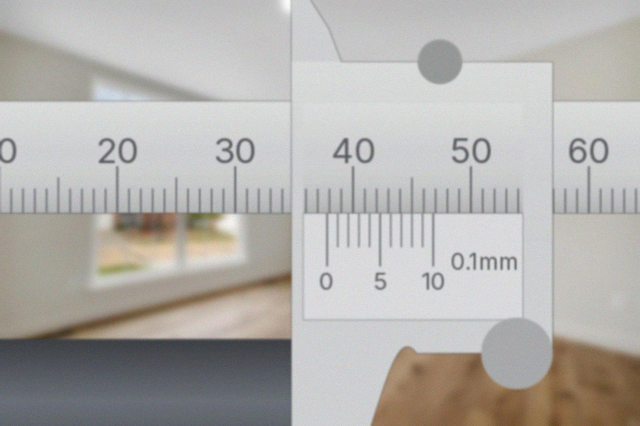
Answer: 37.8
